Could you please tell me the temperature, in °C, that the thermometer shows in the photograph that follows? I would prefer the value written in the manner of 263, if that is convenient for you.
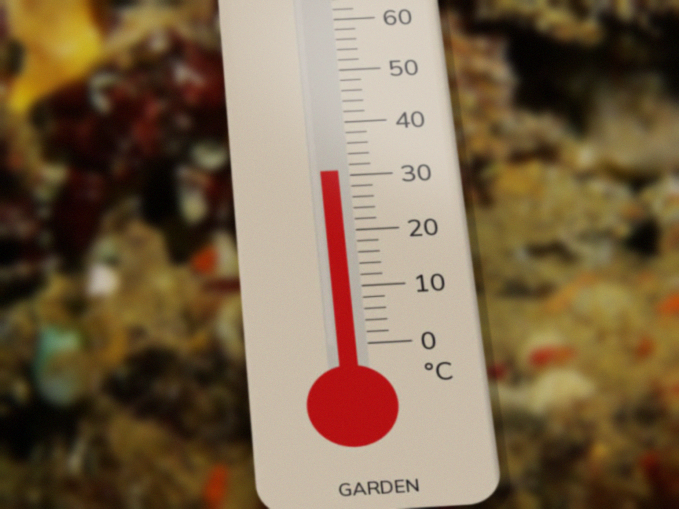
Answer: 31
